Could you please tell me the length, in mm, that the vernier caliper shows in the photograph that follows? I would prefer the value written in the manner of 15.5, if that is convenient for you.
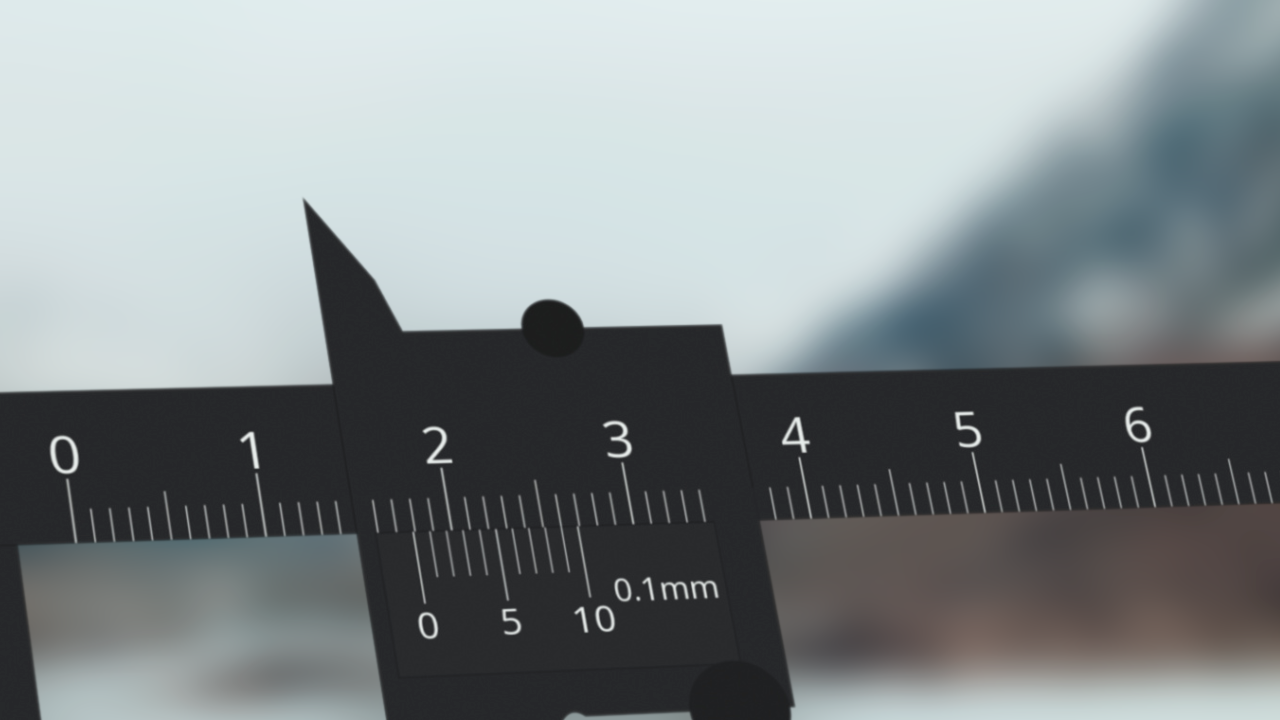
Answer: 17.9
